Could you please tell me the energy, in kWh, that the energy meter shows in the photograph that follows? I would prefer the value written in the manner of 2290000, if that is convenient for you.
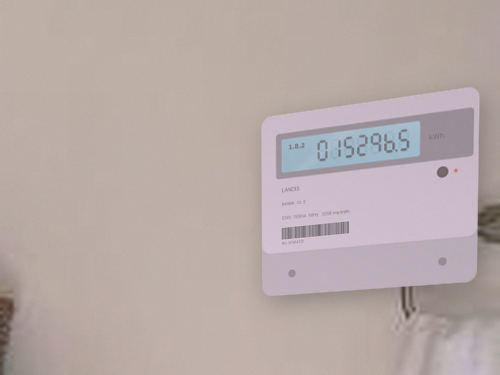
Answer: 15296.5
